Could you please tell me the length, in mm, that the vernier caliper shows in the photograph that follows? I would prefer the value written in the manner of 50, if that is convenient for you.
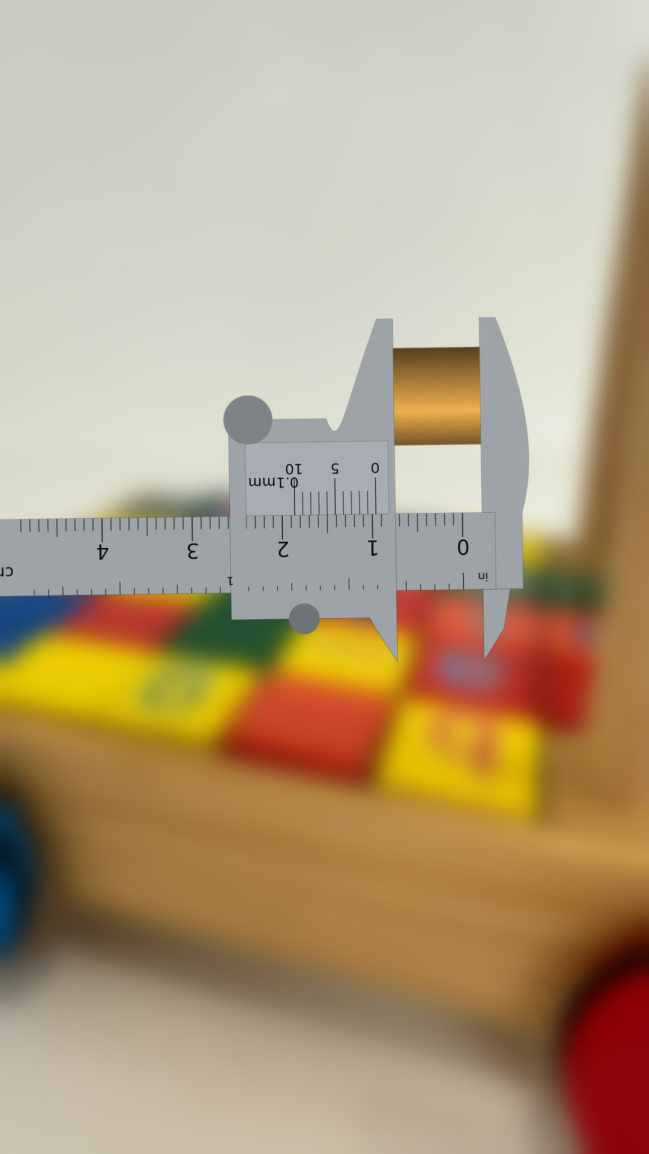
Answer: 9.6
